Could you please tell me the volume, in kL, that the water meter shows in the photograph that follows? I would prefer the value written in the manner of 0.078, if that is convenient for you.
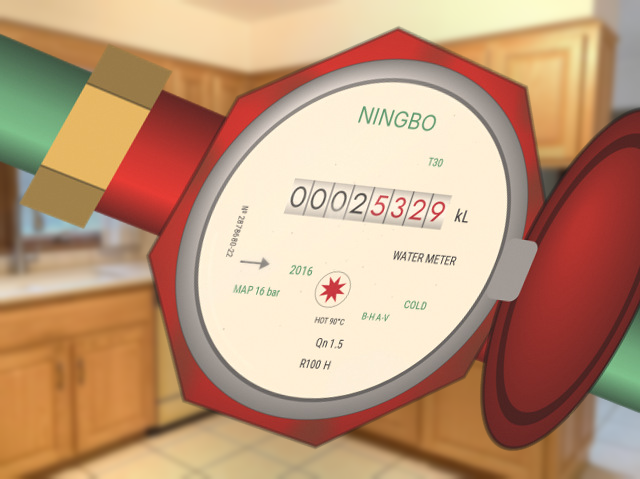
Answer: 2.5329
